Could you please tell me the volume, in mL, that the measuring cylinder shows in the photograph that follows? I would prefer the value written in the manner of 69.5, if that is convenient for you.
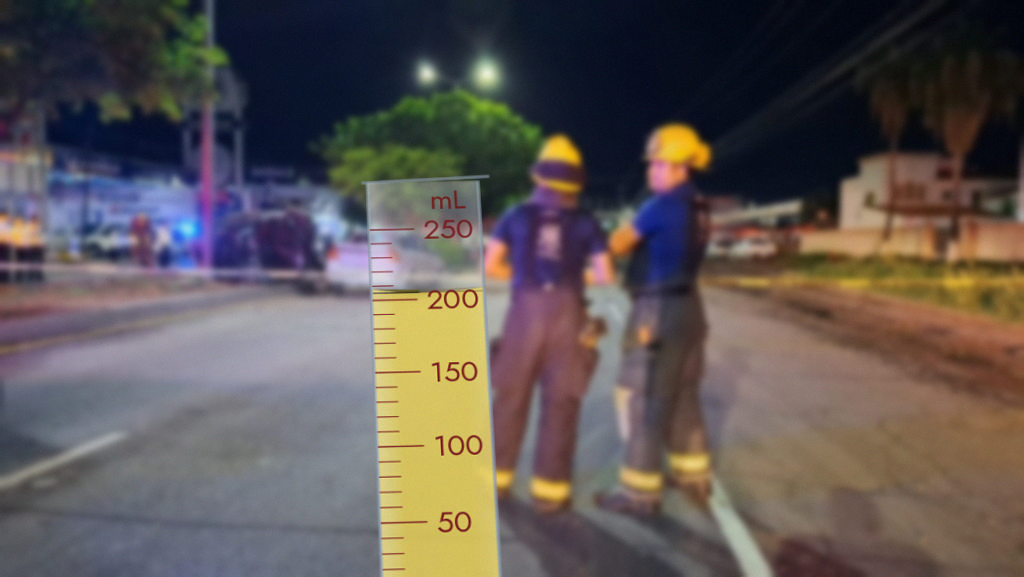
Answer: 205
